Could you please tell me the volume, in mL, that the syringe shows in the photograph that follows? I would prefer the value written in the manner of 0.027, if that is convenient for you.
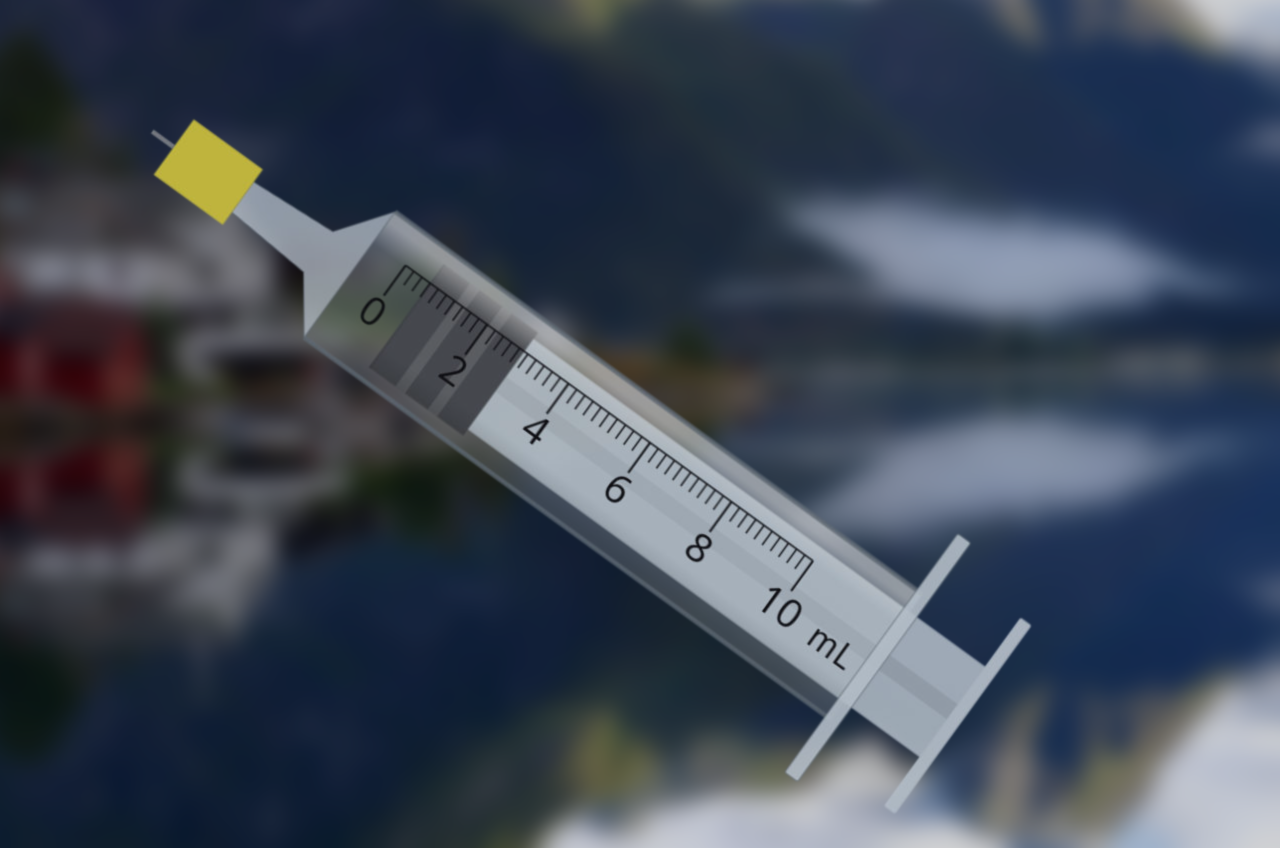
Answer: 0.6
